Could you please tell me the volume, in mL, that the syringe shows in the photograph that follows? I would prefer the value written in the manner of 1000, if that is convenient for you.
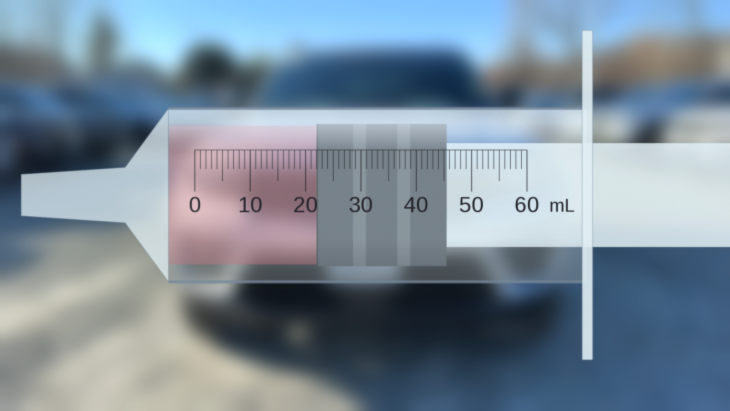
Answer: 22
